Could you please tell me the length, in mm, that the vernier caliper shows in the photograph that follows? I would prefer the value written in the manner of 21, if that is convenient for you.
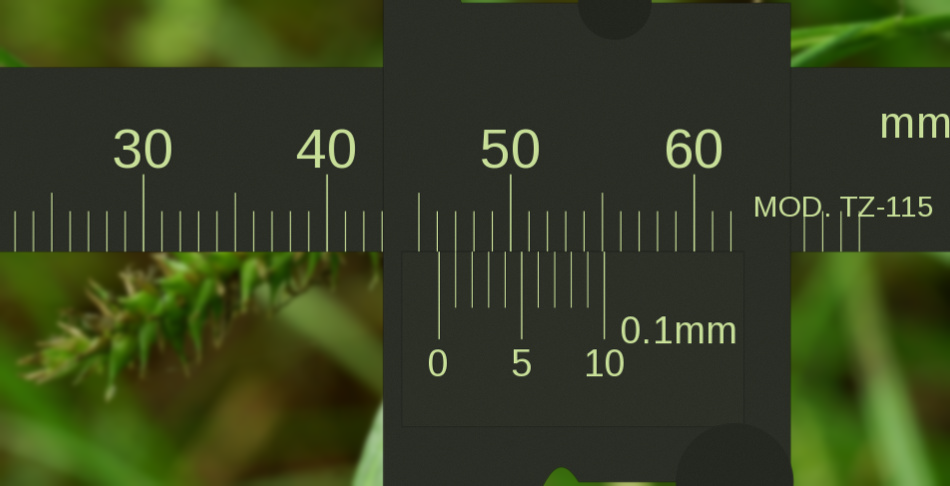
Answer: 46.1
